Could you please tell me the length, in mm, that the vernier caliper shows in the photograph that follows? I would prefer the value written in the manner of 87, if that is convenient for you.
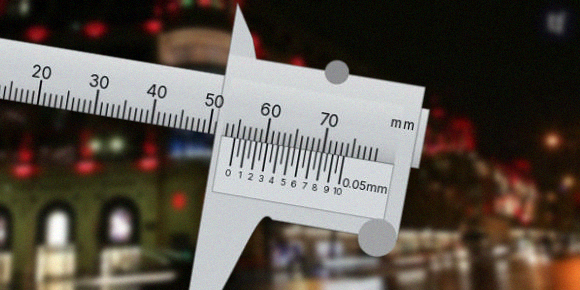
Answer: 54.6
